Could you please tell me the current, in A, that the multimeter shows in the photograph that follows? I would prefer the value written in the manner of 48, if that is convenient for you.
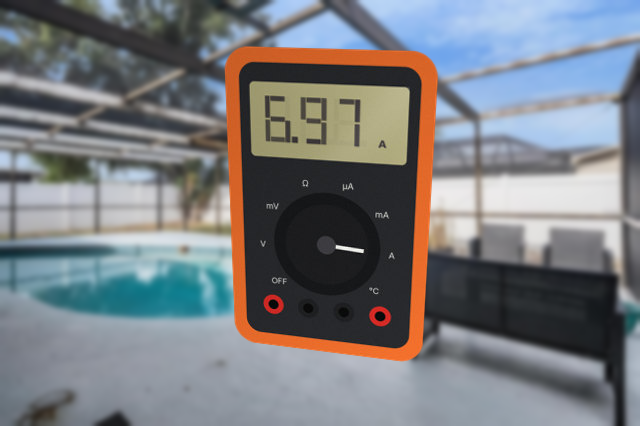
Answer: 6.97
